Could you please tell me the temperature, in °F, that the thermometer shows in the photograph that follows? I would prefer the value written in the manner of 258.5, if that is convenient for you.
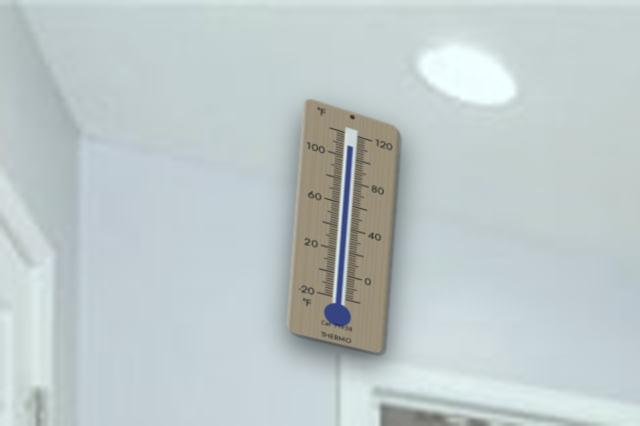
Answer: 110
